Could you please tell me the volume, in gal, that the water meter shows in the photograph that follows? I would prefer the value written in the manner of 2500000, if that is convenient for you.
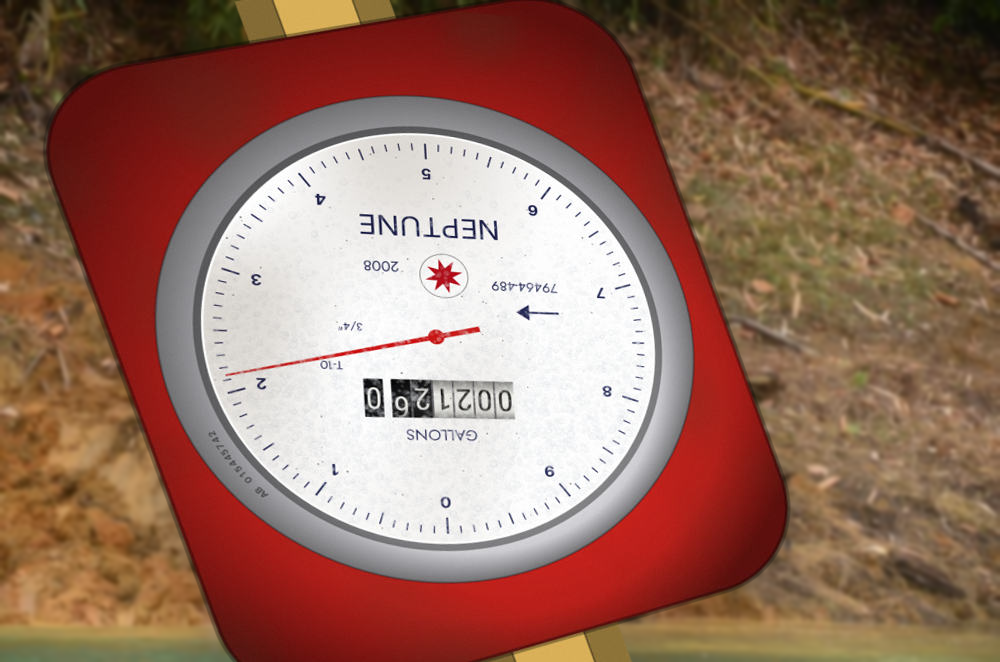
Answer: 21262.1
